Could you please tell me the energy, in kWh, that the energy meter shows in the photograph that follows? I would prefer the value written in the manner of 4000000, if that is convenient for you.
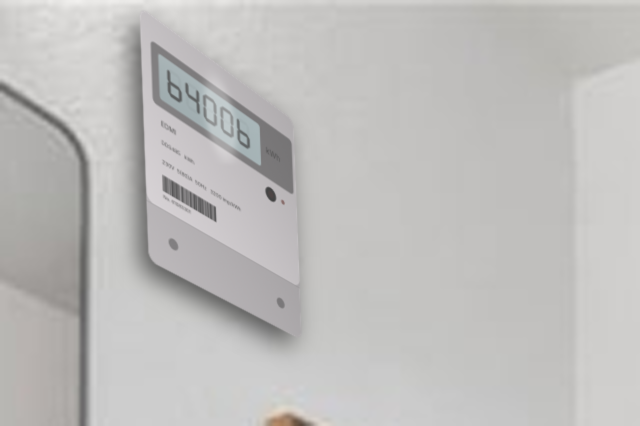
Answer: 64006
